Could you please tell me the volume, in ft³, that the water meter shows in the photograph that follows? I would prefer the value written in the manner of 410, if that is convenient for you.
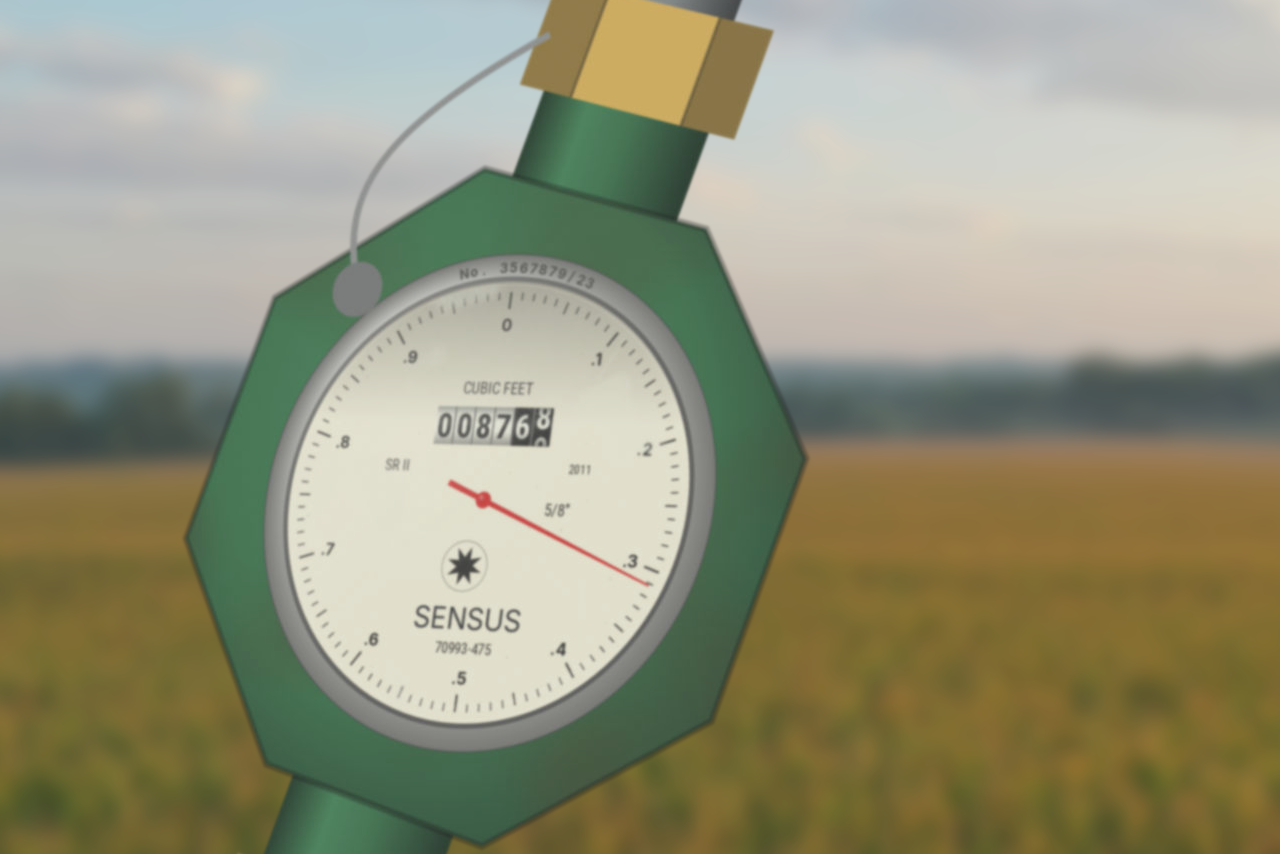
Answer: 8768.31
